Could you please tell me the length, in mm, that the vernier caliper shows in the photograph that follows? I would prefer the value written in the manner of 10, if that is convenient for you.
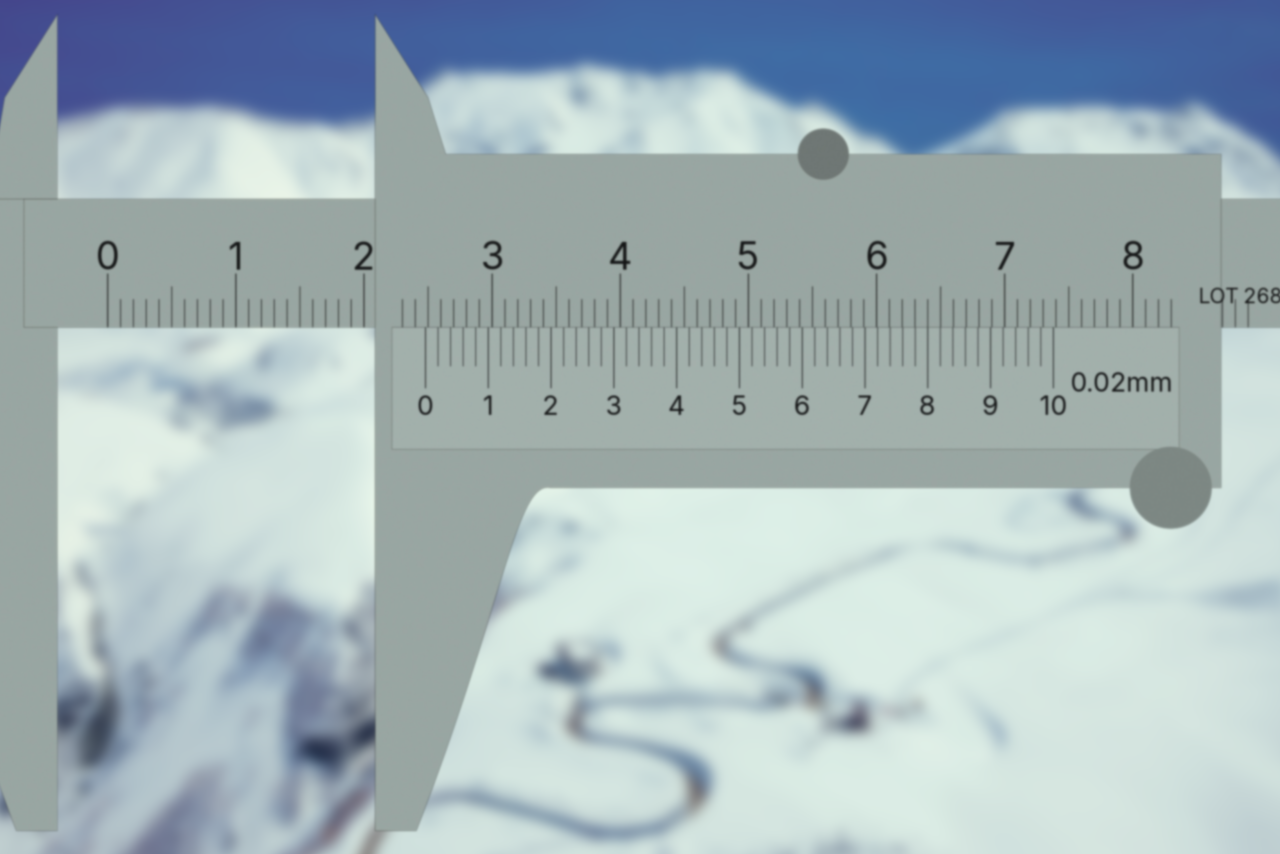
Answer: 24.8
